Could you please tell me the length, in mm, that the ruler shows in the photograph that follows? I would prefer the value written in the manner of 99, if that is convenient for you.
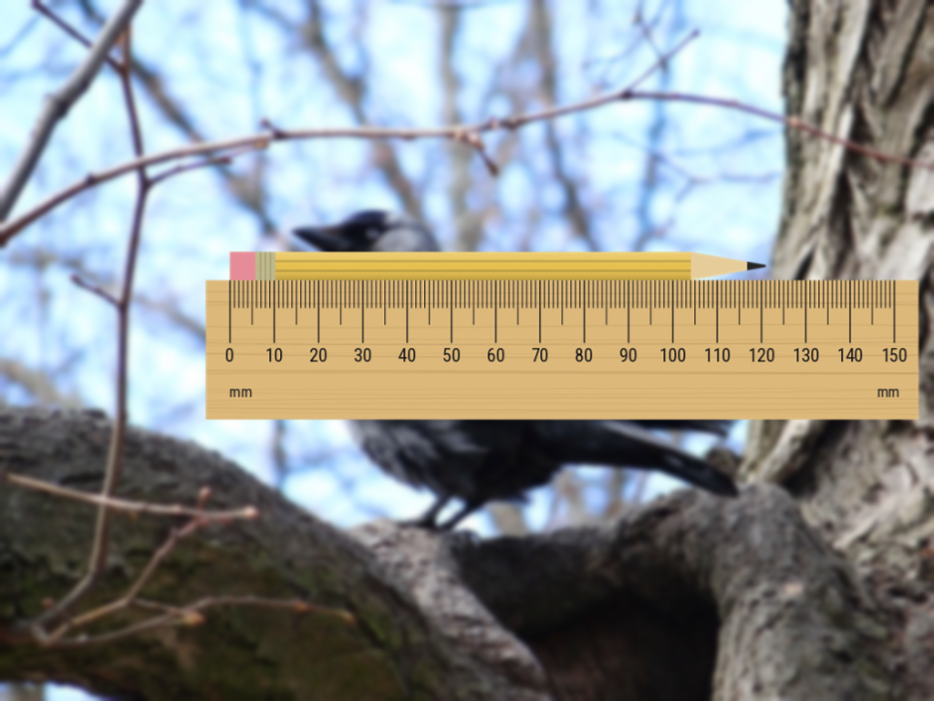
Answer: 121
